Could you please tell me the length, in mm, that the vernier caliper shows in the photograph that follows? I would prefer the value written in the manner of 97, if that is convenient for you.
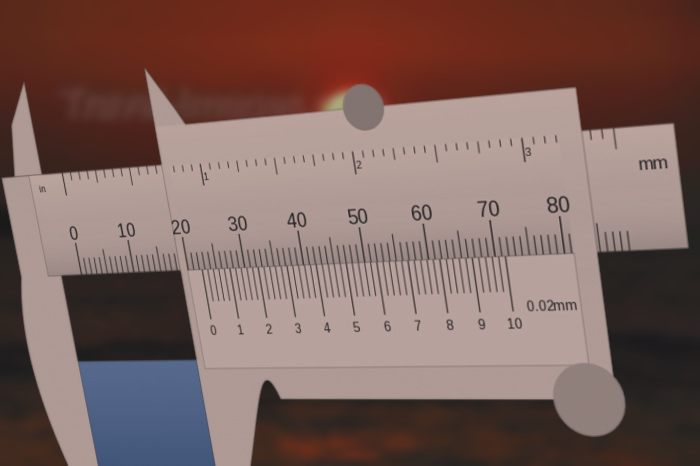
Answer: 22.5
